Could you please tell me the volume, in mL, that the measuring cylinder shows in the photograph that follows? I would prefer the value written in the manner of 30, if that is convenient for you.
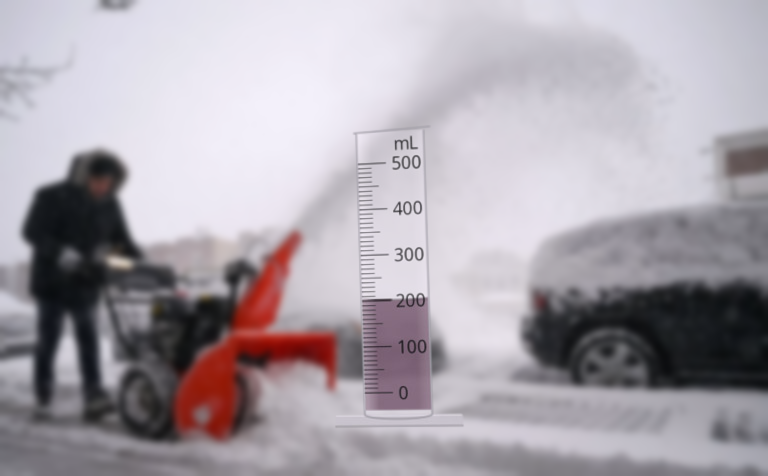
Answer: 200
